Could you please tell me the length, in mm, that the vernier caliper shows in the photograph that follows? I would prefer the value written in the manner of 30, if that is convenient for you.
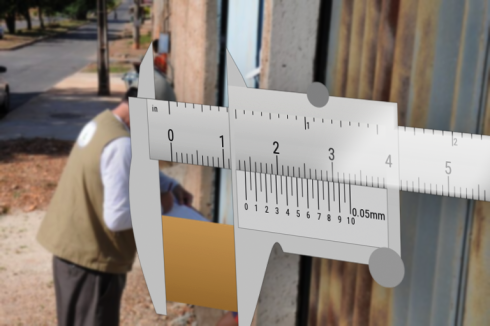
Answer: 14.0
